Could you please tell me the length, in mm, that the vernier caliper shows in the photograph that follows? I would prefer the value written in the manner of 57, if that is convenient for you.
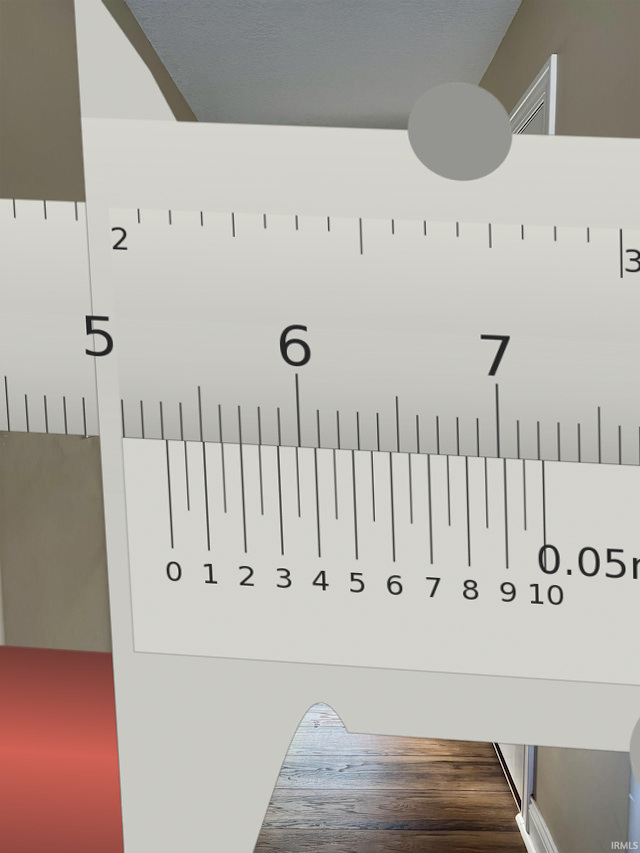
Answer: 53.2
